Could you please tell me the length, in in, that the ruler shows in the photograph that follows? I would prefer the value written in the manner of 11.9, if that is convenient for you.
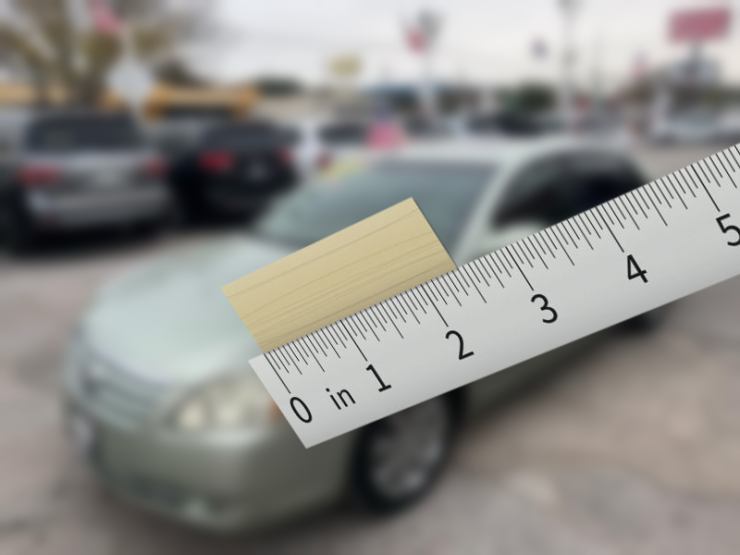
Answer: 2.4375
